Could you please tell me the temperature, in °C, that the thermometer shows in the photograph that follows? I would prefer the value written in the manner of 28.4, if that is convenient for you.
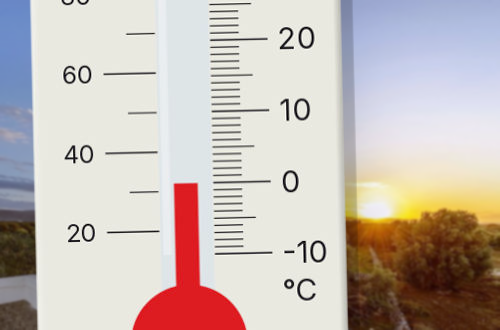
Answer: 0
